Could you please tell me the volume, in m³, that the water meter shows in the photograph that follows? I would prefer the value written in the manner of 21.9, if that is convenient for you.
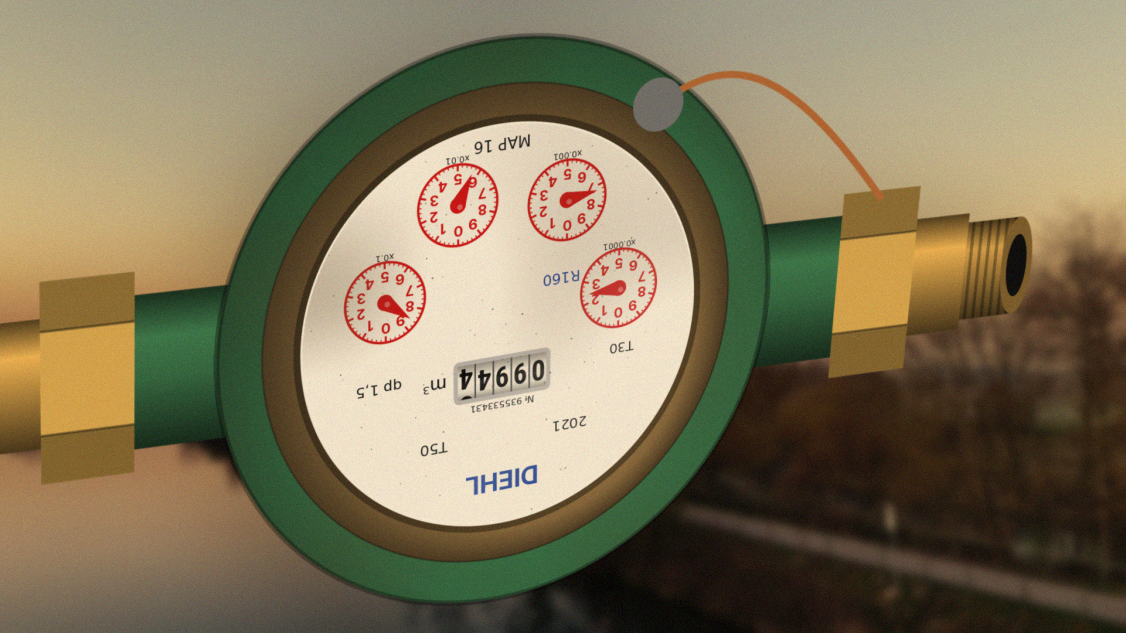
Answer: 9943.8572
